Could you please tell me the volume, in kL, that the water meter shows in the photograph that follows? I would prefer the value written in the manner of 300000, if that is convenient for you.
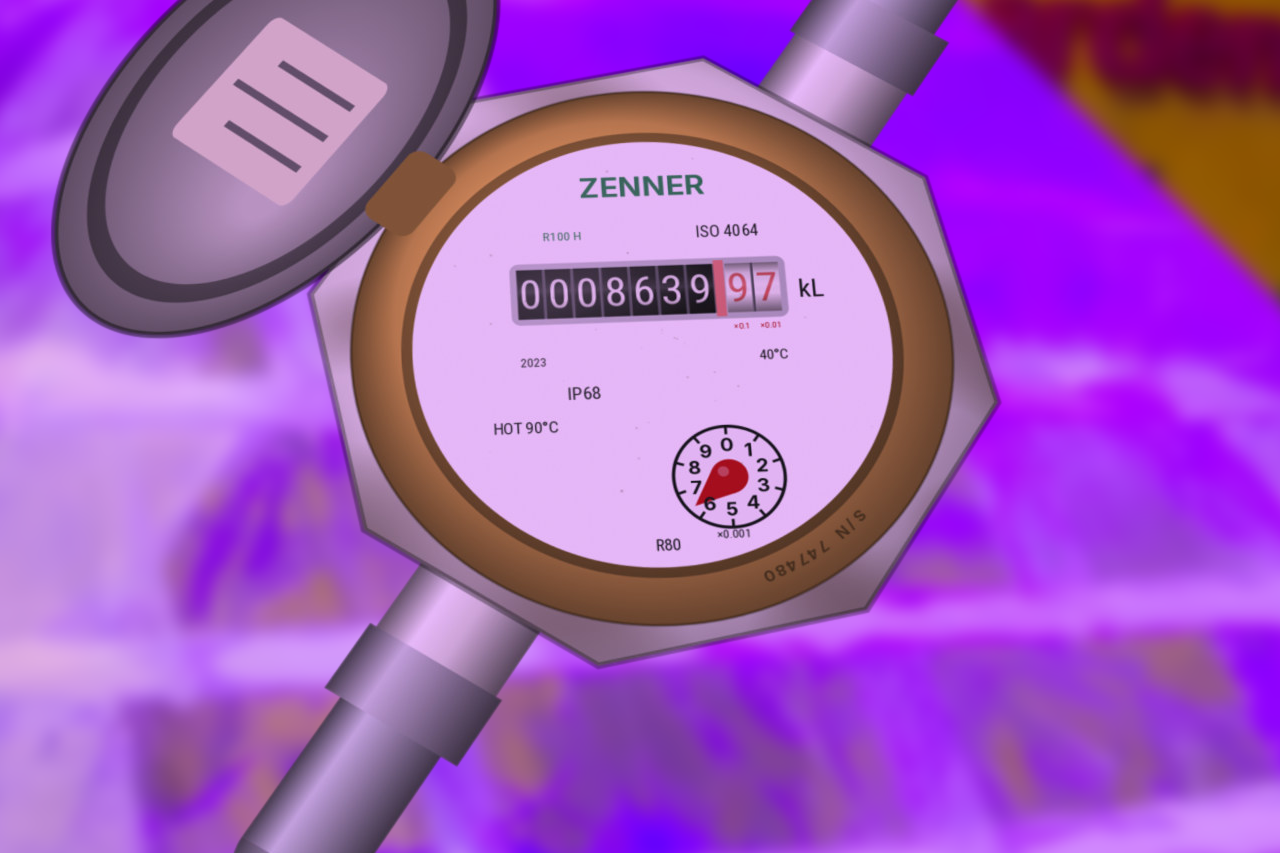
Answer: 8639.976
